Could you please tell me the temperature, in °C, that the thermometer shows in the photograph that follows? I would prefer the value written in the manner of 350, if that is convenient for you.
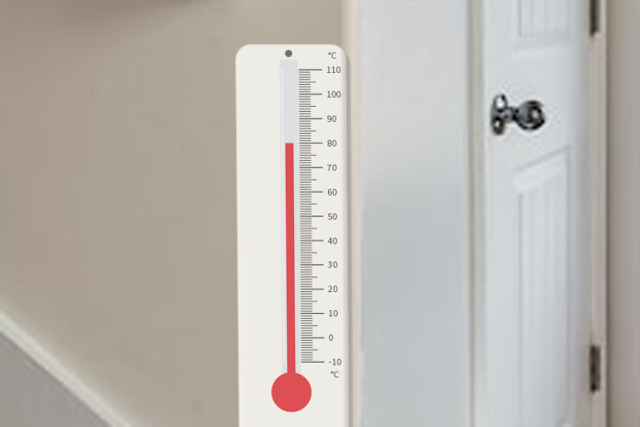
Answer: 80
